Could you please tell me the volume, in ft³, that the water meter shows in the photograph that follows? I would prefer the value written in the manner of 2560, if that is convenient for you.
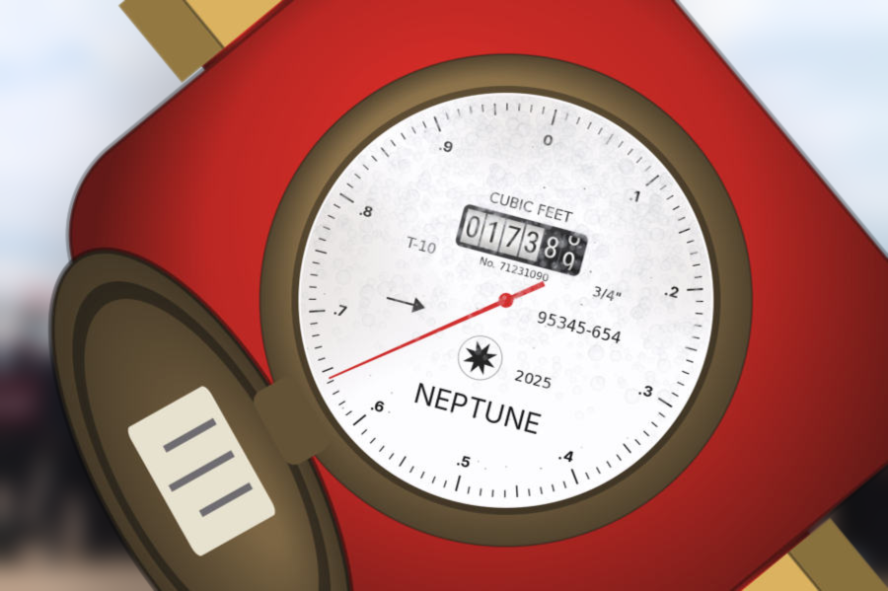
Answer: 17388.64
